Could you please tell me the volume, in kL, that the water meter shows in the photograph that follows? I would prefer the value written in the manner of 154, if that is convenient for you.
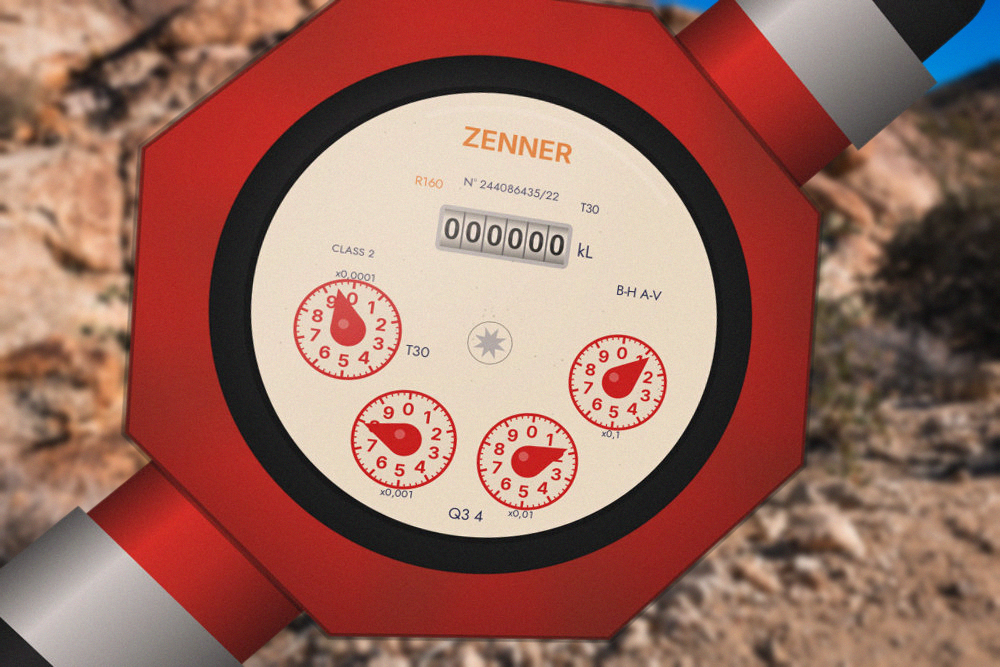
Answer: 0.1179
